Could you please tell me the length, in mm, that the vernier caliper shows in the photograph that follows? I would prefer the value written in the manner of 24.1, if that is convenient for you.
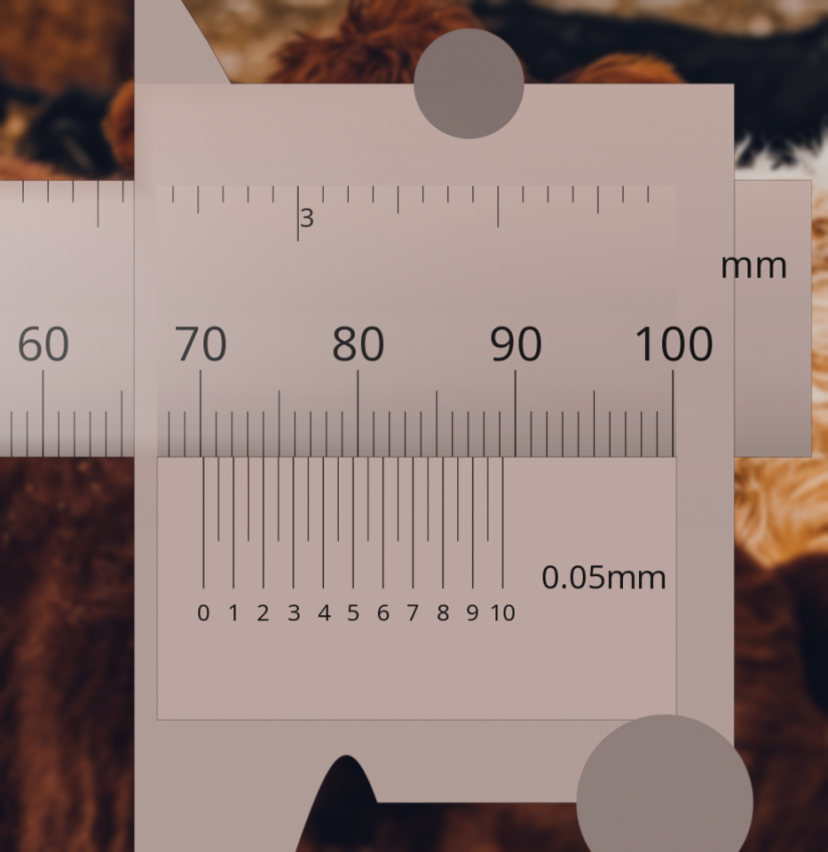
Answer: 70.2
